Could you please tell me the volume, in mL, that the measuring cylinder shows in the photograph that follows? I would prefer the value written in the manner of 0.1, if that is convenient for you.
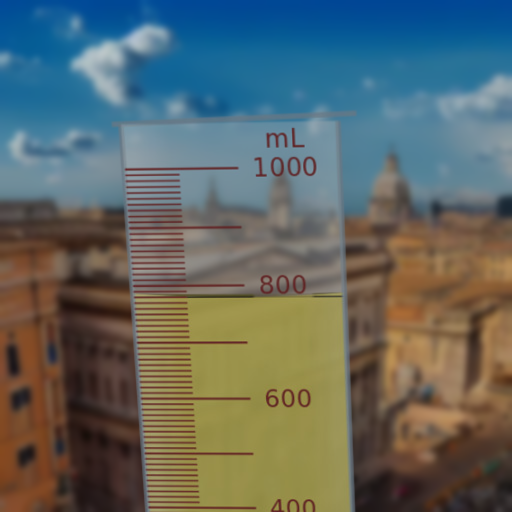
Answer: 780
